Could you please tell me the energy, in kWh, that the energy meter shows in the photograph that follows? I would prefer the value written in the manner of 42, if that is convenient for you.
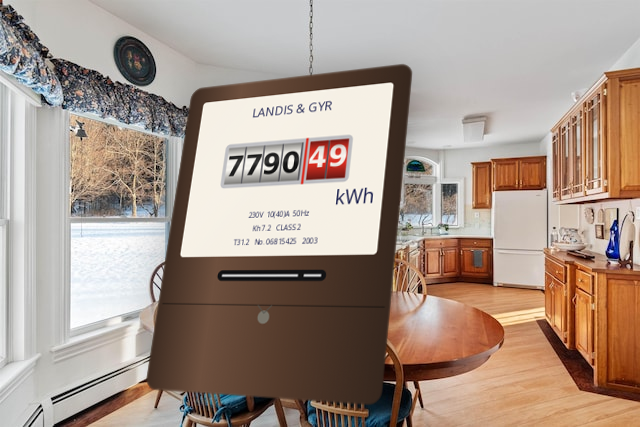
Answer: 7790.49
